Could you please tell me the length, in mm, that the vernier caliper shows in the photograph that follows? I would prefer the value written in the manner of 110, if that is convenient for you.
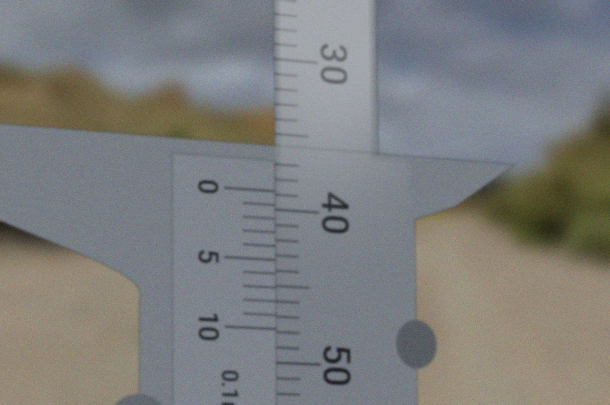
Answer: 38.8
